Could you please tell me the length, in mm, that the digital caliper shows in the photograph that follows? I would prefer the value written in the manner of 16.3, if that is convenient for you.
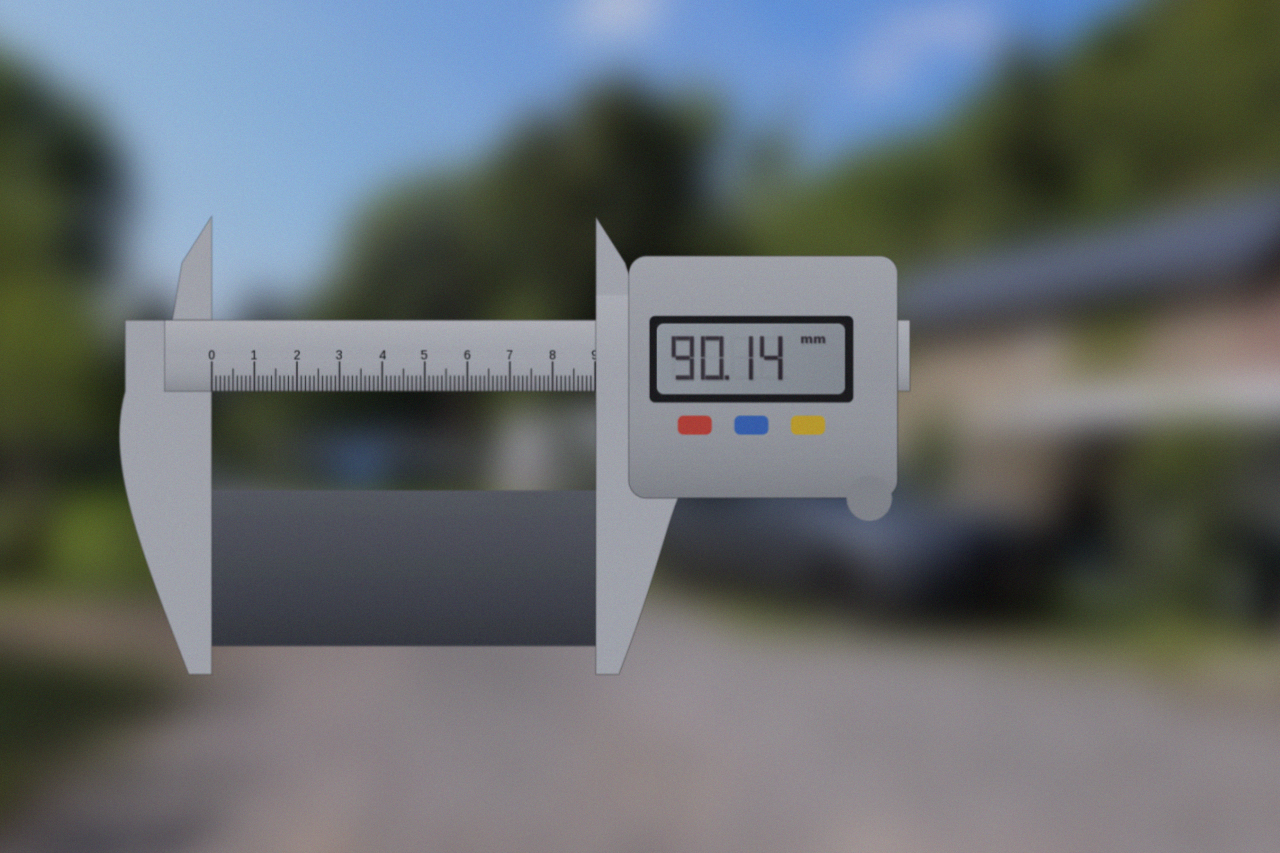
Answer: 90.14
